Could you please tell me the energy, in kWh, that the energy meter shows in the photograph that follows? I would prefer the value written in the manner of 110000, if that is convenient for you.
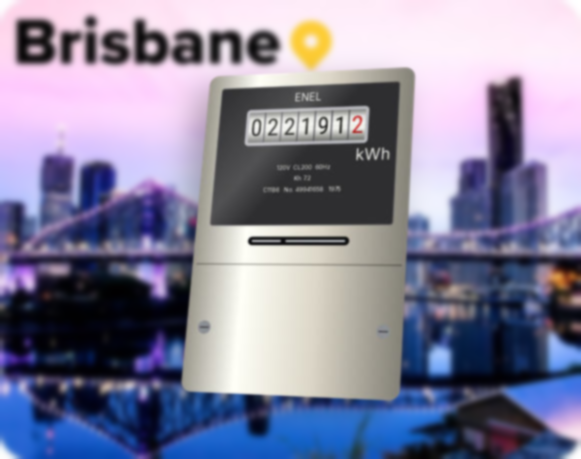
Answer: 22191.2
